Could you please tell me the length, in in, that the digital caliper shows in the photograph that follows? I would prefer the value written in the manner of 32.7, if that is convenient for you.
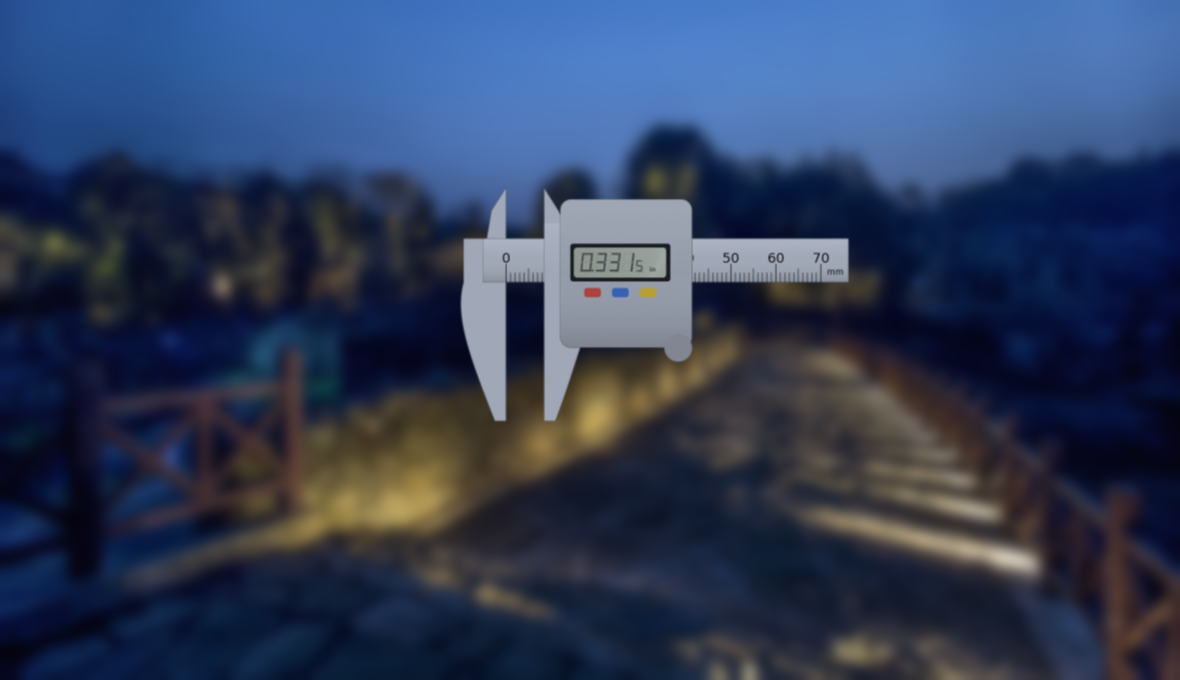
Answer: 0.3315
